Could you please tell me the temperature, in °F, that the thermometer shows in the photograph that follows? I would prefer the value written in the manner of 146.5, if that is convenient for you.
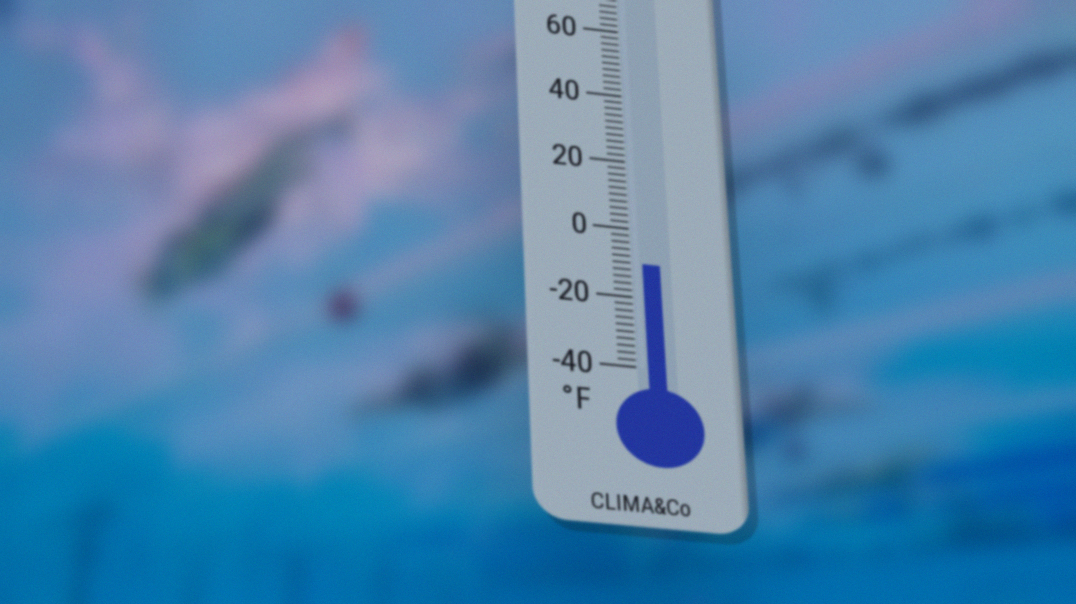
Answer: -10
